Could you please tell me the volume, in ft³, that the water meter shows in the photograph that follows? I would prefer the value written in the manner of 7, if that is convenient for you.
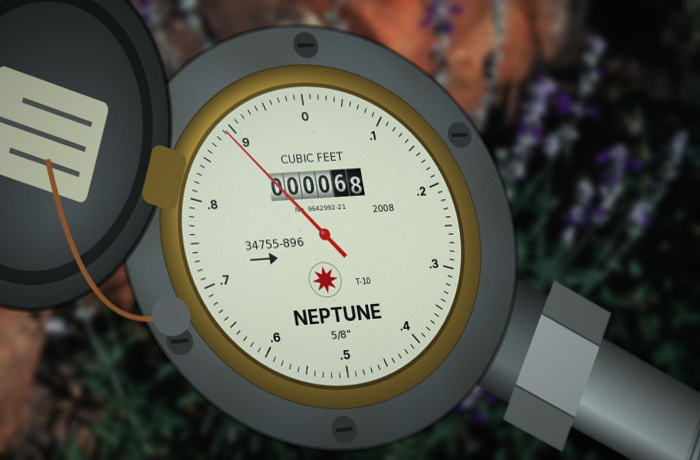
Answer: 67.89
